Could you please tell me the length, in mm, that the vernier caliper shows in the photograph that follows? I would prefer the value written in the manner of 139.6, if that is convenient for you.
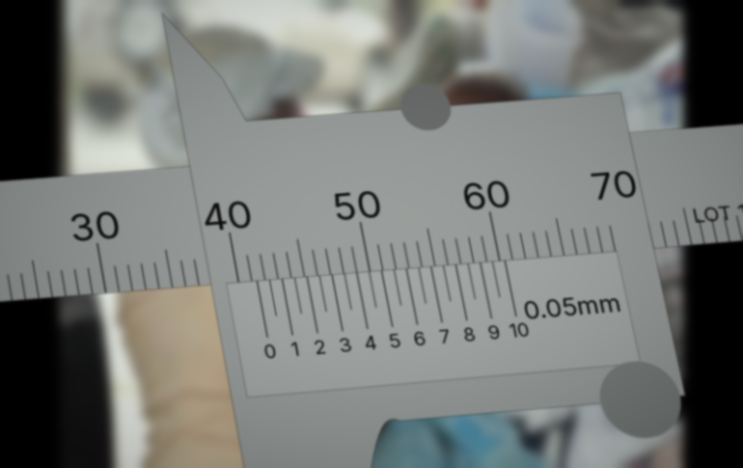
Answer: 41.4
